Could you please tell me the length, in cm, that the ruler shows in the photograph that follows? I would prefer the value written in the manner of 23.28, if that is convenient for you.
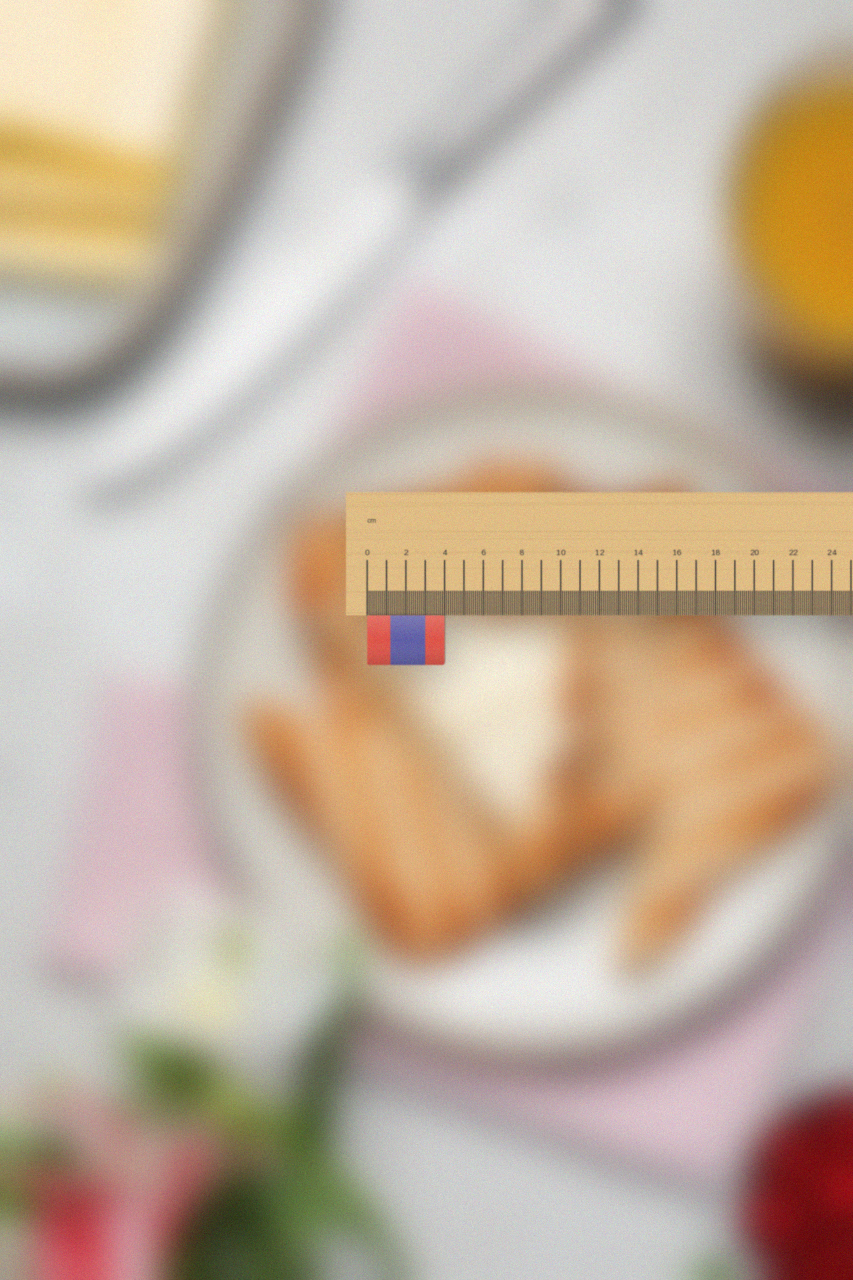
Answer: 4
